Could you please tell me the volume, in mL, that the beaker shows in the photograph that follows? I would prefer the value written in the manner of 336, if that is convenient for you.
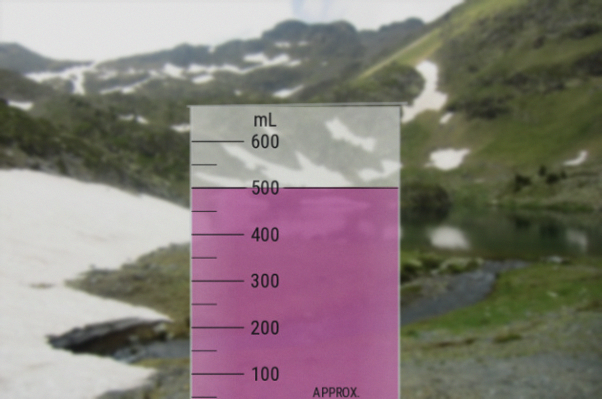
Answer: 500
